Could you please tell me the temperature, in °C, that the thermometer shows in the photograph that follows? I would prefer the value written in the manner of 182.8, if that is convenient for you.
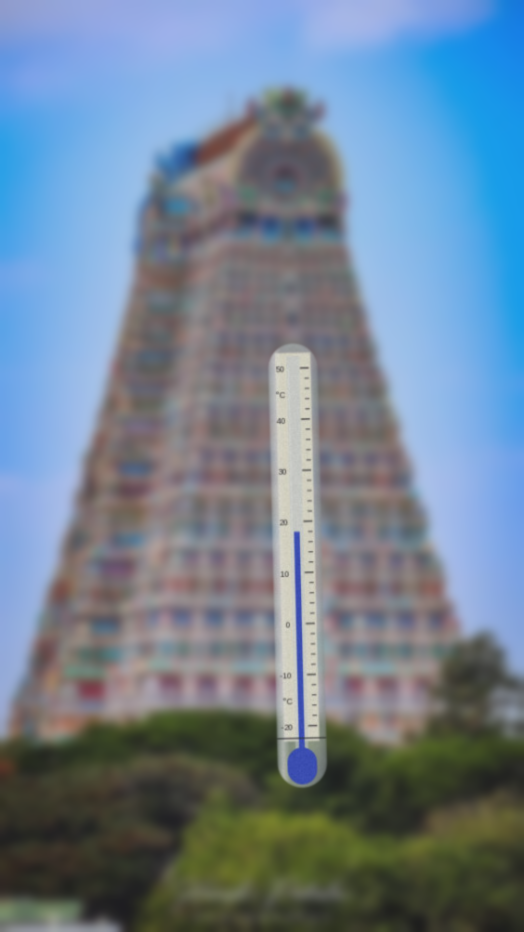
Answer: 18
